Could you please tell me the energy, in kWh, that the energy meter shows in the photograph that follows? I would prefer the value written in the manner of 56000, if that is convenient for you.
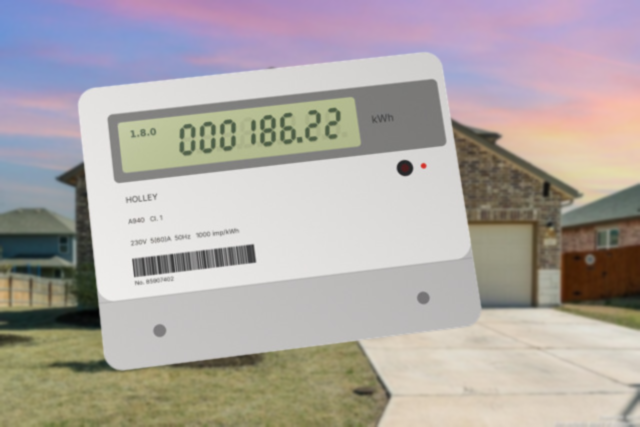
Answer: 186.22
